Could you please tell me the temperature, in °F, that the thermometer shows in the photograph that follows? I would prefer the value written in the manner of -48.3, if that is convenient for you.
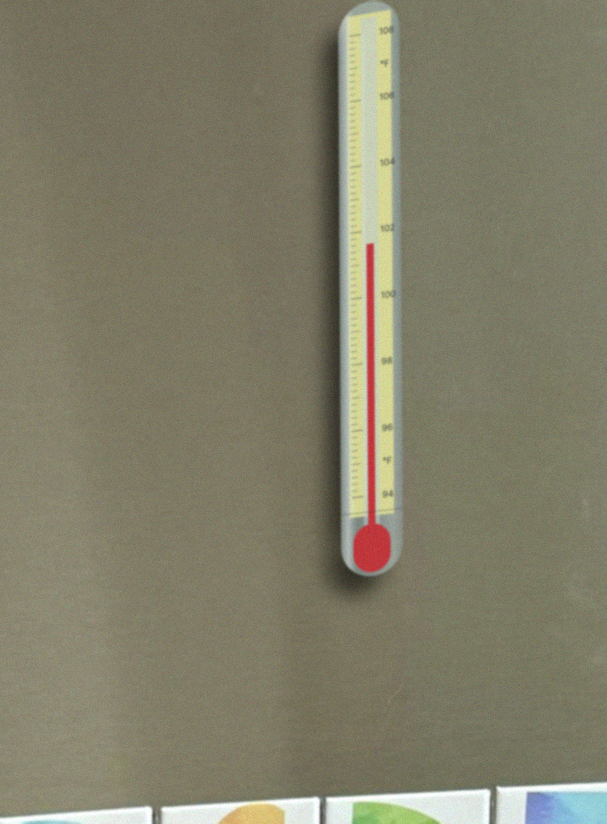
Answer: 101.6
